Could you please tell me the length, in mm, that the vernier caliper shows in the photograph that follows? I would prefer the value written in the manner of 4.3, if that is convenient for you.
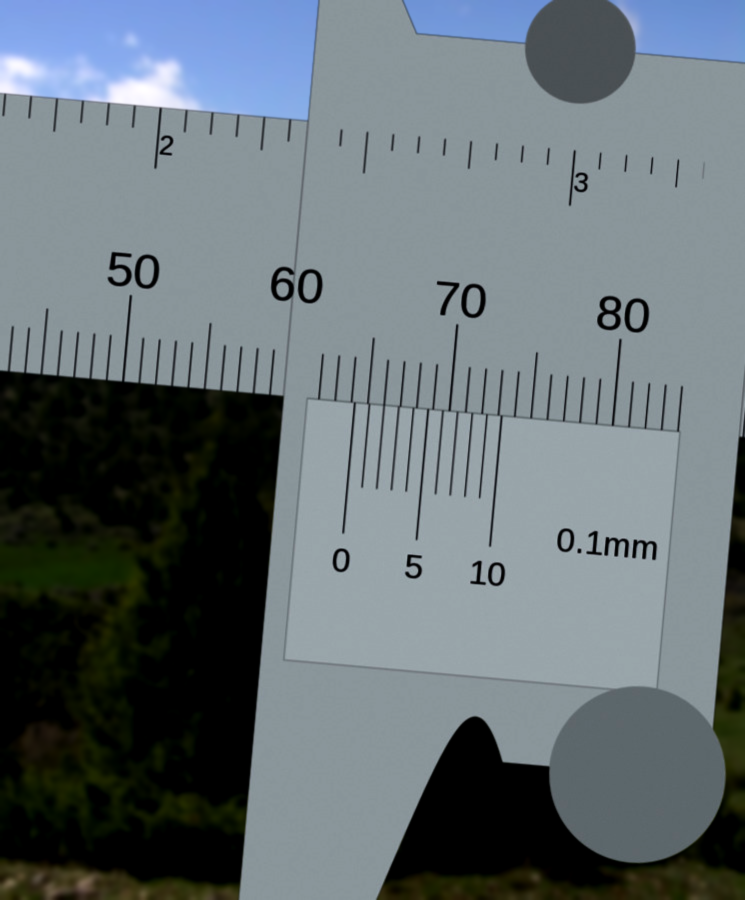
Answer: 64.2
